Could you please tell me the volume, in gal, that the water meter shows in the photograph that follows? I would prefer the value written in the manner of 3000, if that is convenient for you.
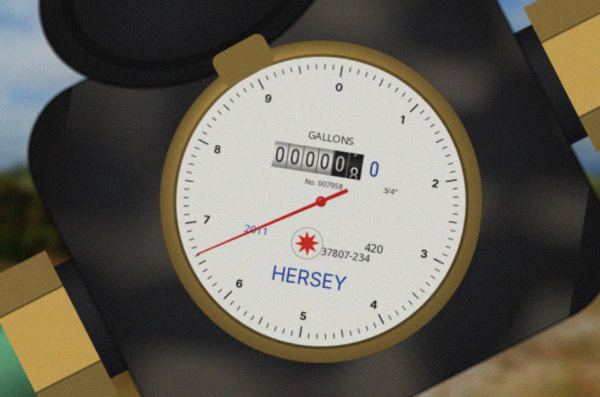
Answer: 76.6
